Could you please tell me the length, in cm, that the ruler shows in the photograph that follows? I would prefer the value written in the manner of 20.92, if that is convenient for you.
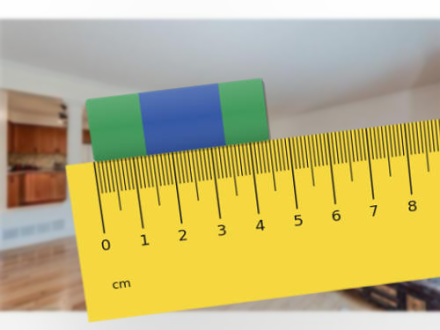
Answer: 4.5
